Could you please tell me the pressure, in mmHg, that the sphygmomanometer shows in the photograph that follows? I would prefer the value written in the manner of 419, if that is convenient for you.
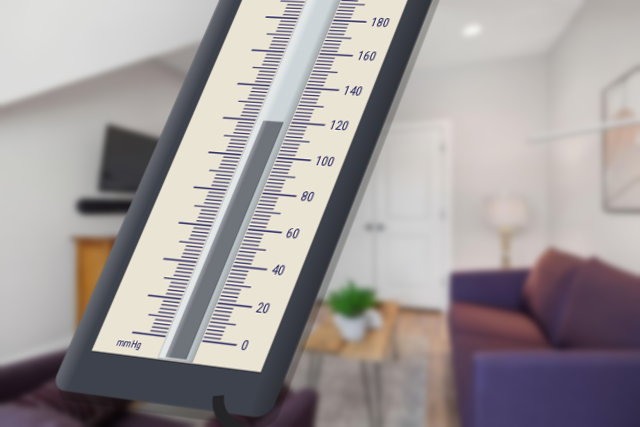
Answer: 120
